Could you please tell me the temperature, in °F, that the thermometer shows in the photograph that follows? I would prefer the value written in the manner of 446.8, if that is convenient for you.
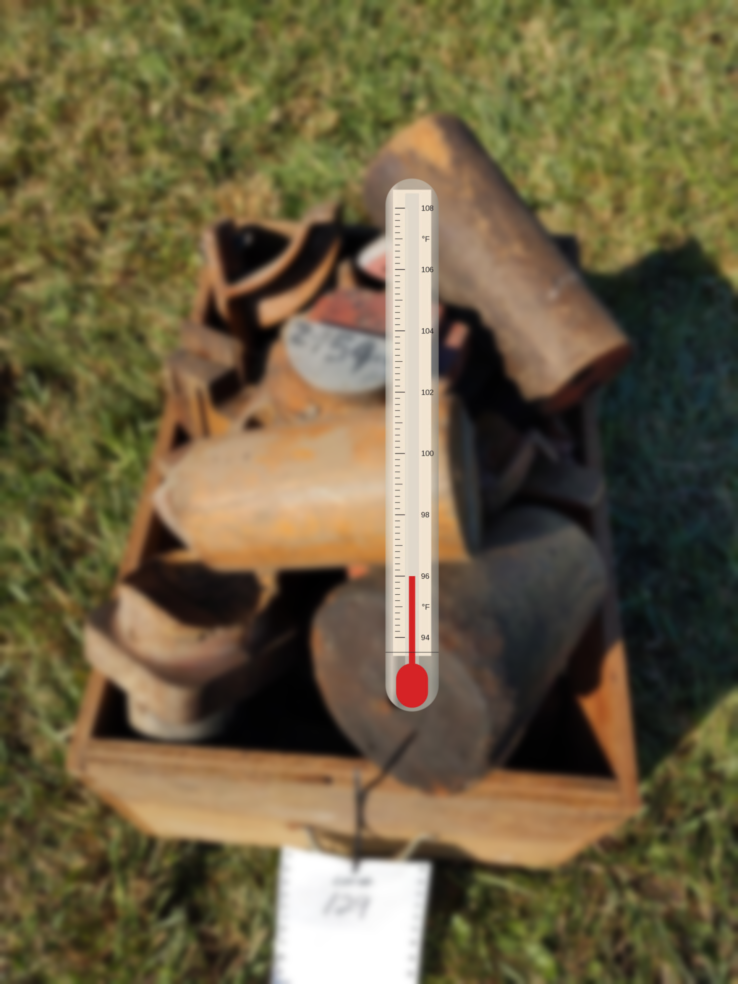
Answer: 96
